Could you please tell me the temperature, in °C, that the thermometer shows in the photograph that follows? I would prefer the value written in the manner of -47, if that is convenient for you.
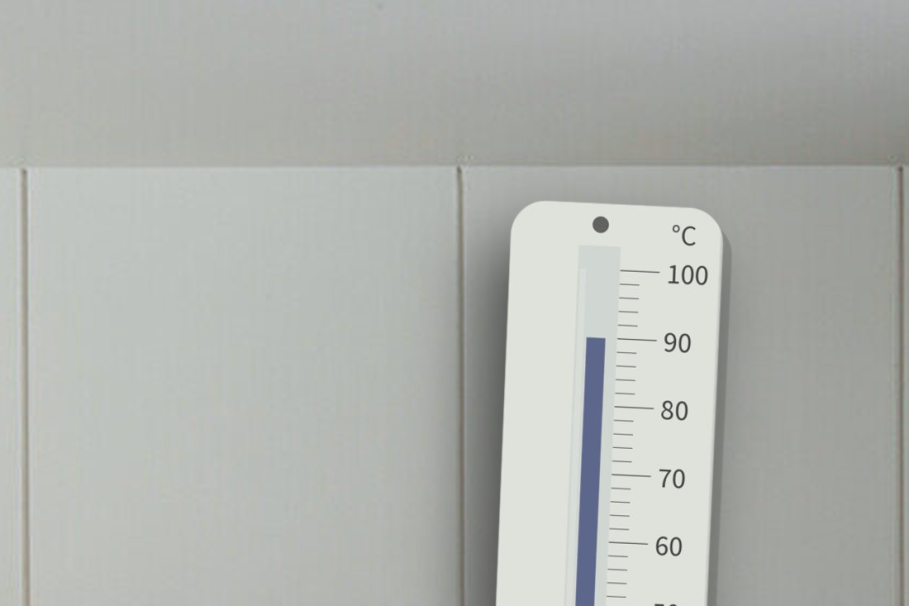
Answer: 90
